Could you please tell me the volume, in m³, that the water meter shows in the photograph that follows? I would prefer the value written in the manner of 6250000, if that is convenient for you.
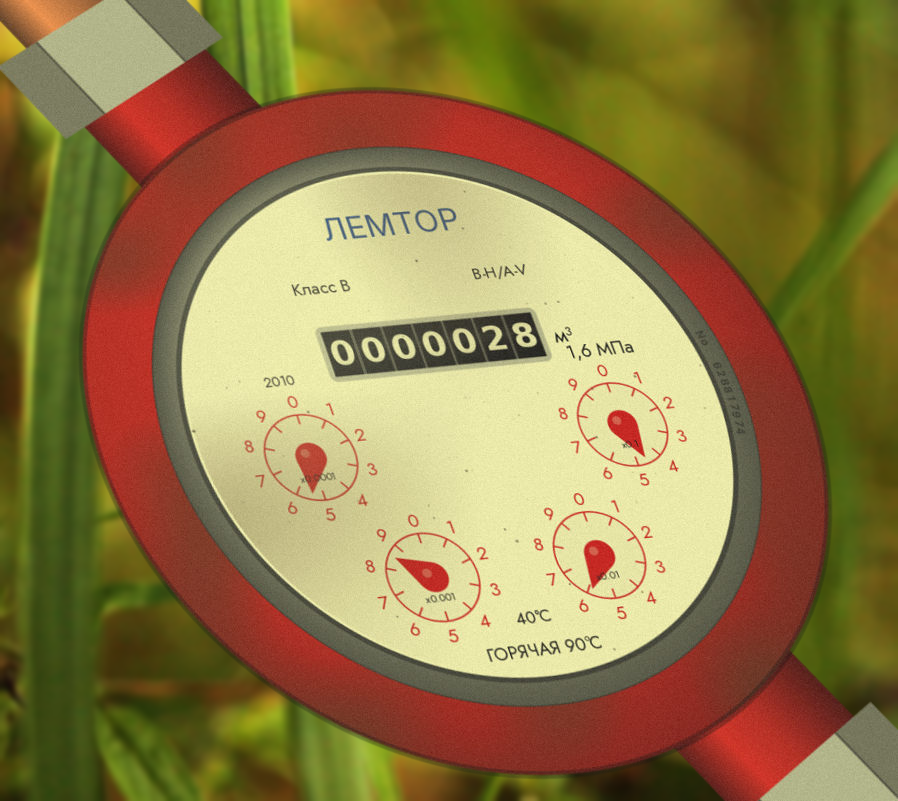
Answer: 28.4585
